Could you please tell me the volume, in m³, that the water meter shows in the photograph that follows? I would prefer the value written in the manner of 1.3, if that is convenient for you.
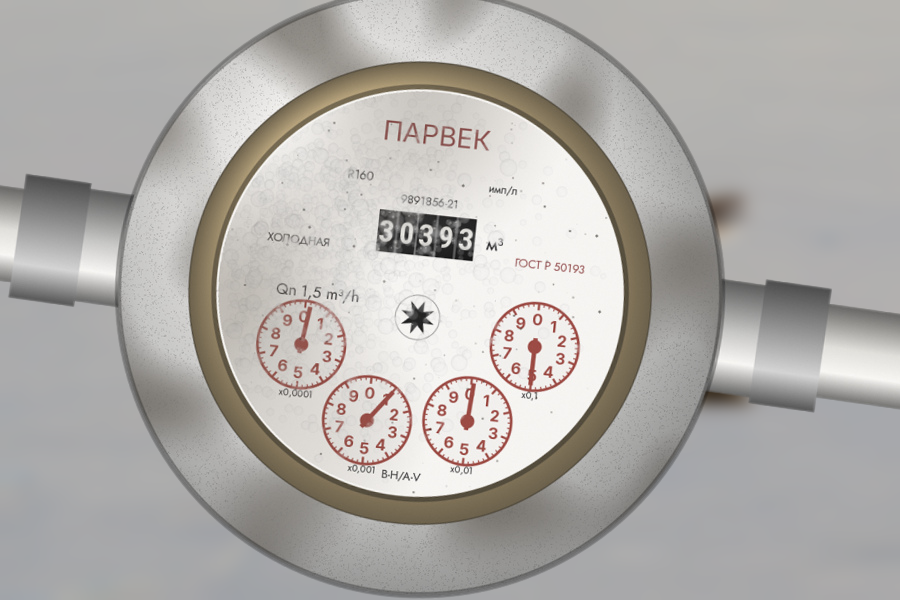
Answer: 30393.5010
